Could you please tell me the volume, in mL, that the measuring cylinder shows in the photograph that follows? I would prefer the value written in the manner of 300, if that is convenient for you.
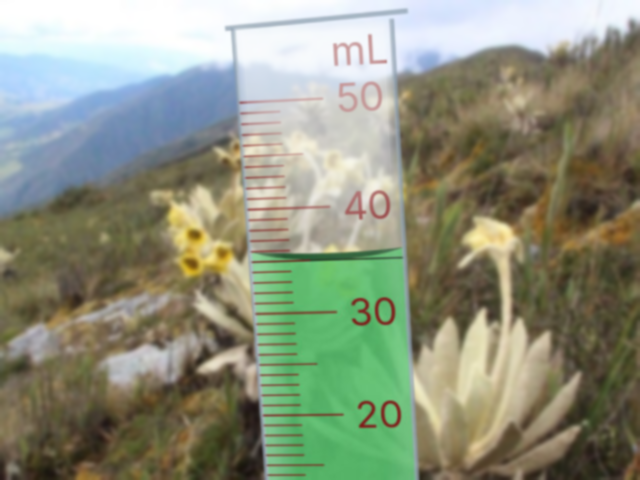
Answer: 35
